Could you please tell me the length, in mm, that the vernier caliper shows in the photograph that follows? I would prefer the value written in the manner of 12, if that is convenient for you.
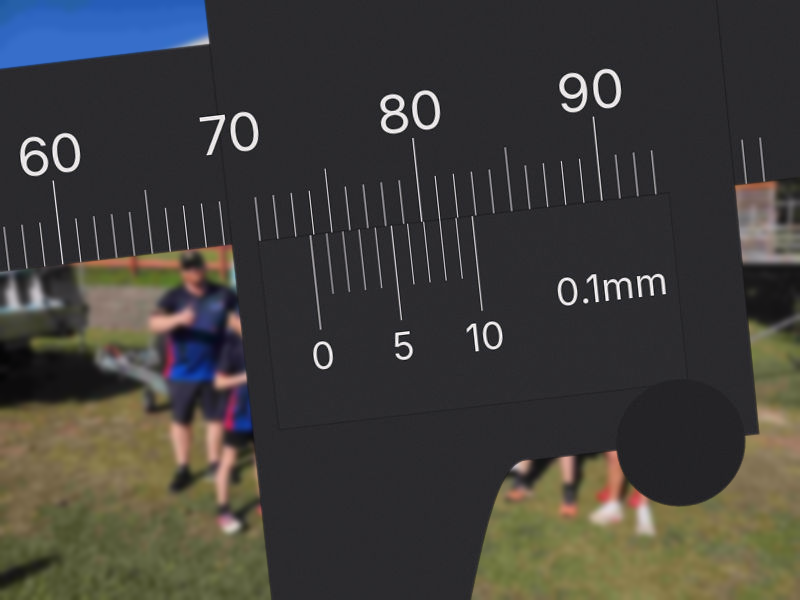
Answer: 73.8
